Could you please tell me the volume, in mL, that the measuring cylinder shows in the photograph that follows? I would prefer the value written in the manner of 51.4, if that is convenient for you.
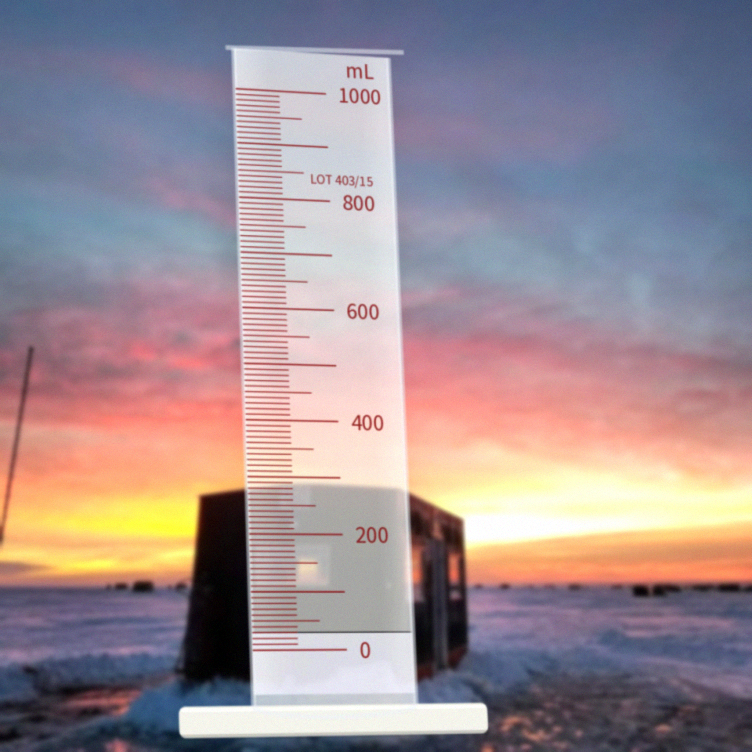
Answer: 30
